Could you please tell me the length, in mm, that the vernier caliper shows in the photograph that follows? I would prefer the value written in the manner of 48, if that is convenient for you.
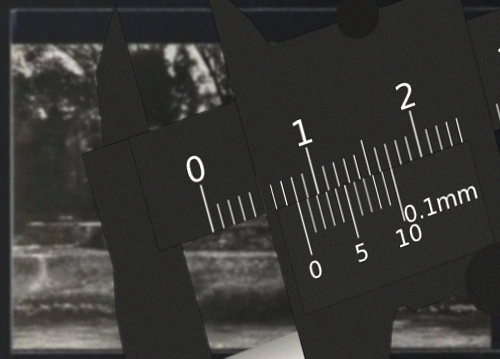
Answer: 8.0
